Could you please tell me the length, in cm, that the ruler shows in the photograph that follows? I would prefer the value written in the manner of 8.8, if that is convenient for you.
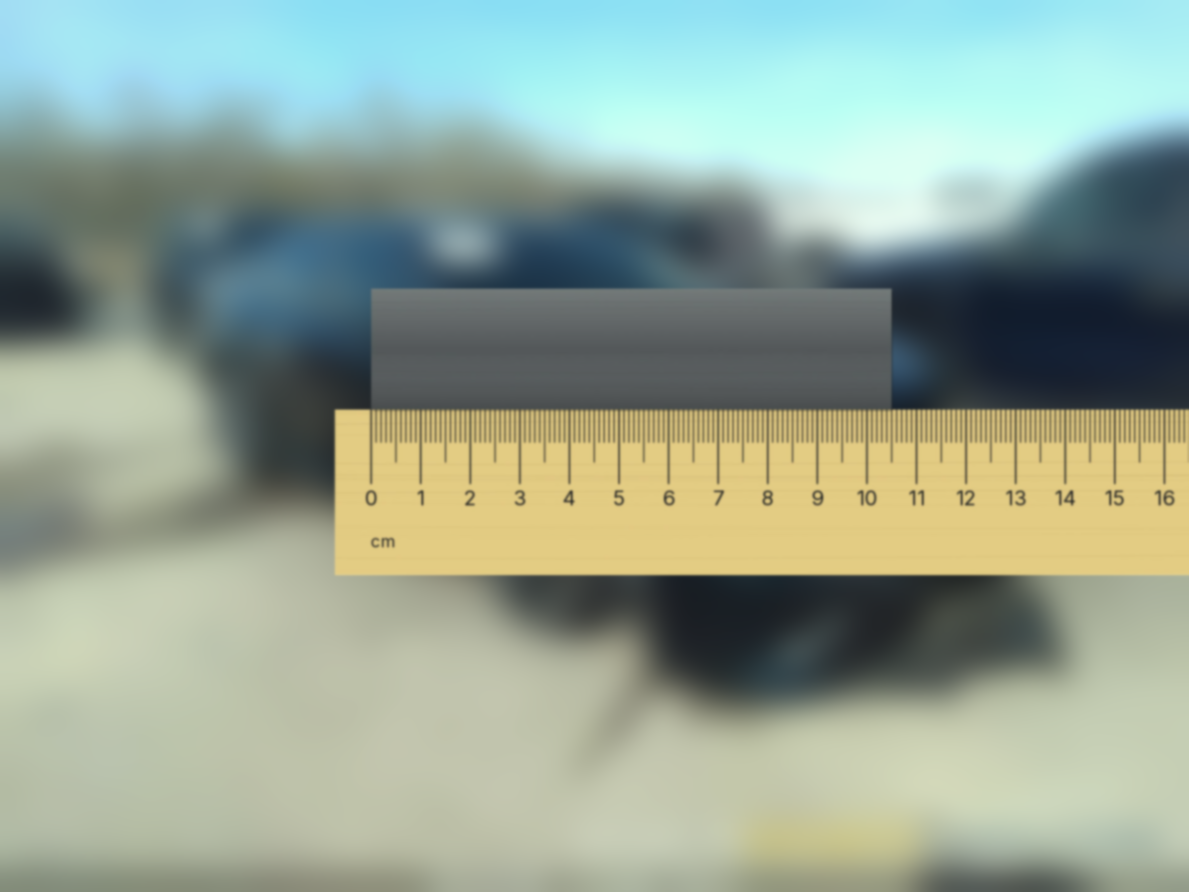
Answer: 10.5
